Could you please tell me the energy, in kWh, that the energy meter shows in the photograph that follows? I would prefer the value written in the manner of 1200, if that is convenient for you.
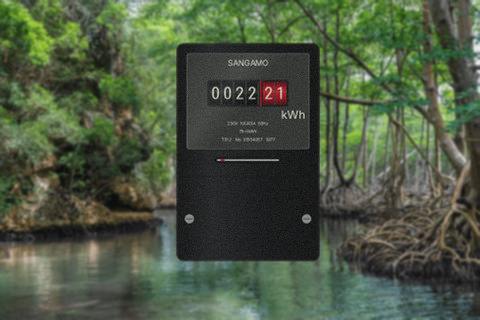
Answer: 22.21
